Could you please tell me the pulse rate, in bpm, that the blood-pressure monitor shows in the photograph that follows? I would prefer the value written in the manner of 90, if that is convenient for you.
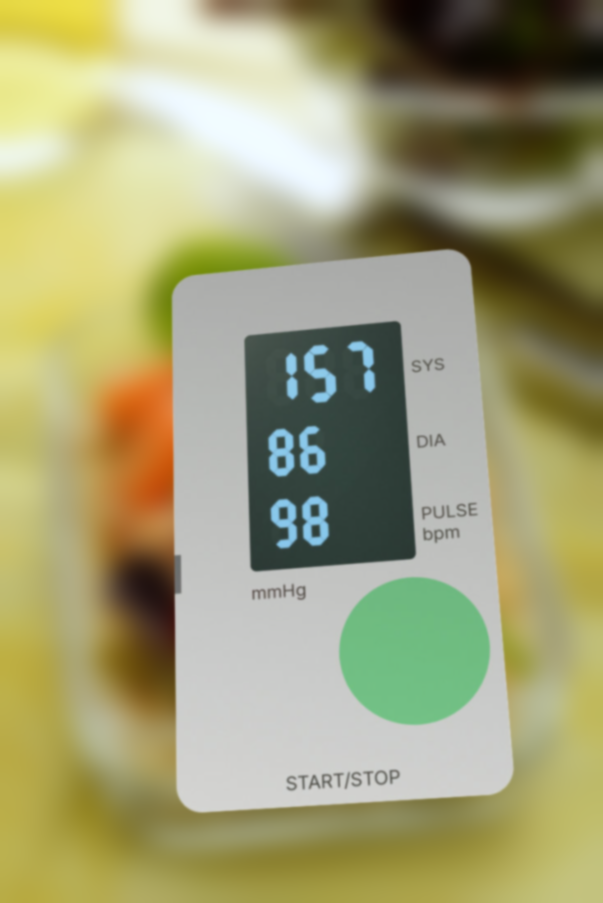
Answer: 98
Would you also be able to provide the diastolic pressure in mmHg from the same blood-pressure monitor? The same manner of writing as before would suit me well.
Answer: 86
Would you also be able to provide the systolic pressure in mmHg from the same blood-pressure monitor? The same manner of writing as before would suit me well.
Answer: 157
